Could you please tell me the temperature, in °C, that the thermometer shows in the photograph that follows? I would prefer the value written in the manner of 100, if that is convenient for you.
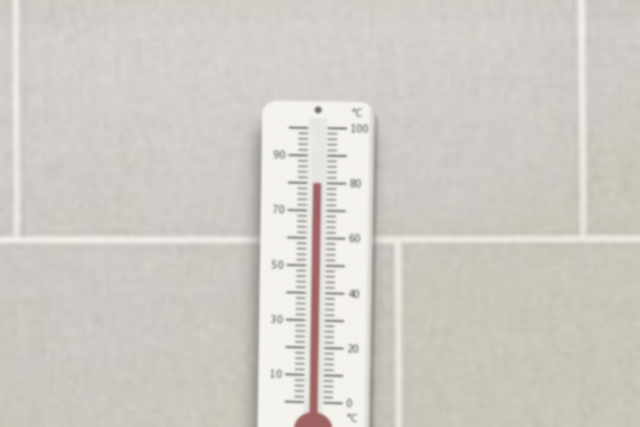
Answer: 80
